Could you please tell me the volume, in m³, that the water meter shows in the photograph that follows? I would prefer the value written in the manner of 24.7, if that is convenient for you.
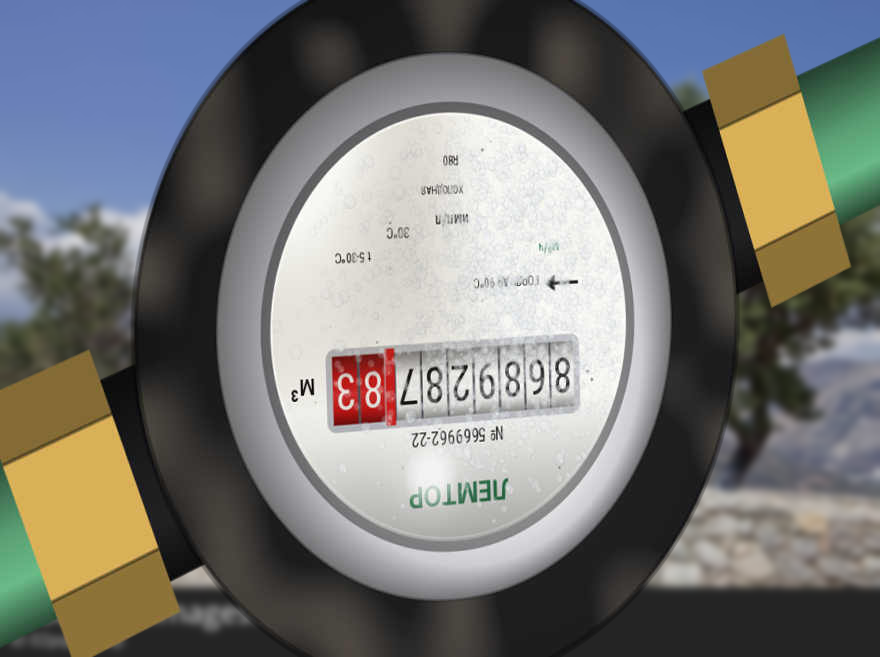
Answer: 8689287.83
